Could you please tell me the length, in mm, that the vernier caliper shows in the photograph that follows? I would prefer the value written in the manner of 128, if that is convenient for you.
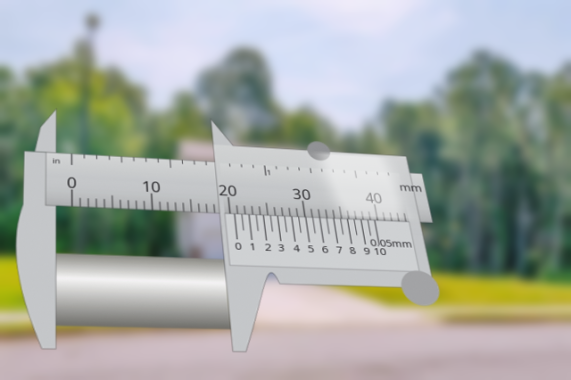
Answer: 20.6
